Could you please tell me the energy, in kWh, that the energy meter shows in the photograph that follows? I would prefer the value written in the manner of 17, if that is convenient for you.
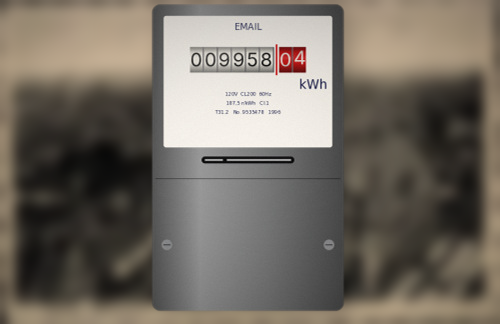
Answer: 9958.04
